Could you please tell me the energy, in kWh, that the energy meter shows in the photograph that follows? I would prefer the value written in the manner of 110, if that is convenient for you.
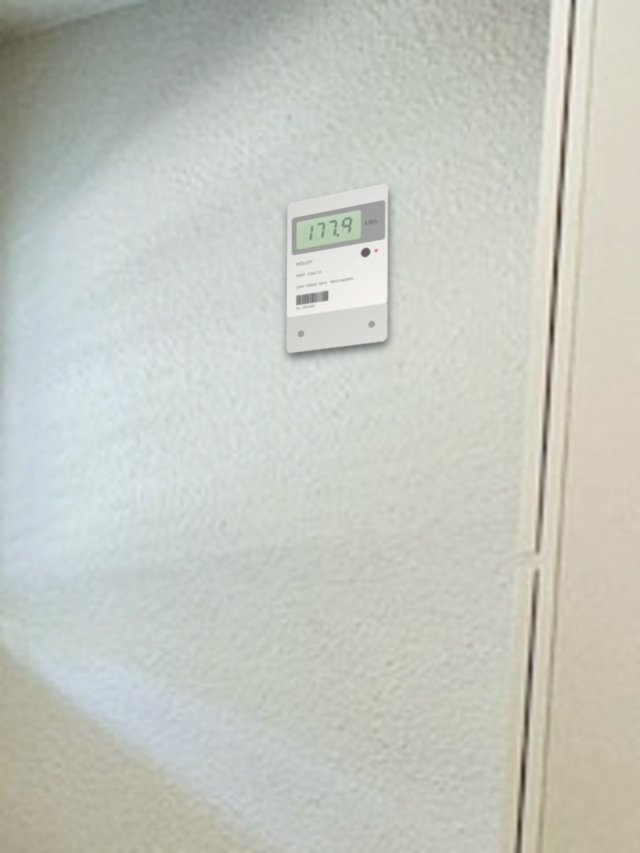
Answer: 177.9
